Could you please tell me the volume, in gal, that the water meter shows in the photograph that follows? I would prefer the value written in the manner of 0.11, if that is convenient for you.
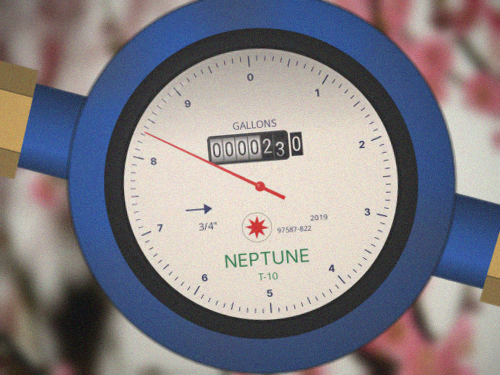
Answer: 228.3
